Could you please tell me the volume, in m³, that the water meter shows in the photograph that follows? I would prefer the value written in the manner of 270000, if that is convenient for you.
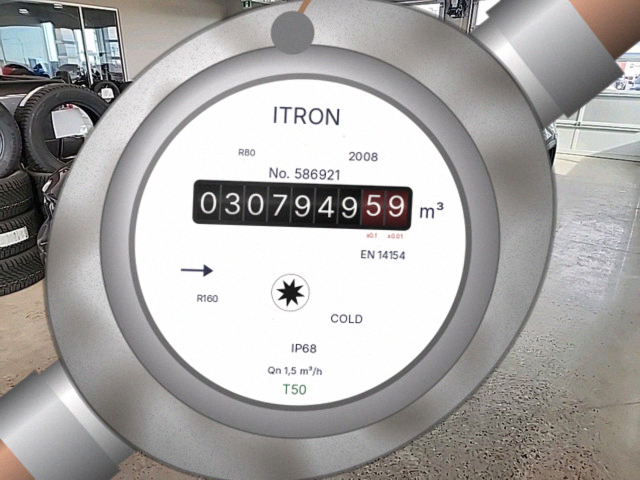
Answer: 307949.59
